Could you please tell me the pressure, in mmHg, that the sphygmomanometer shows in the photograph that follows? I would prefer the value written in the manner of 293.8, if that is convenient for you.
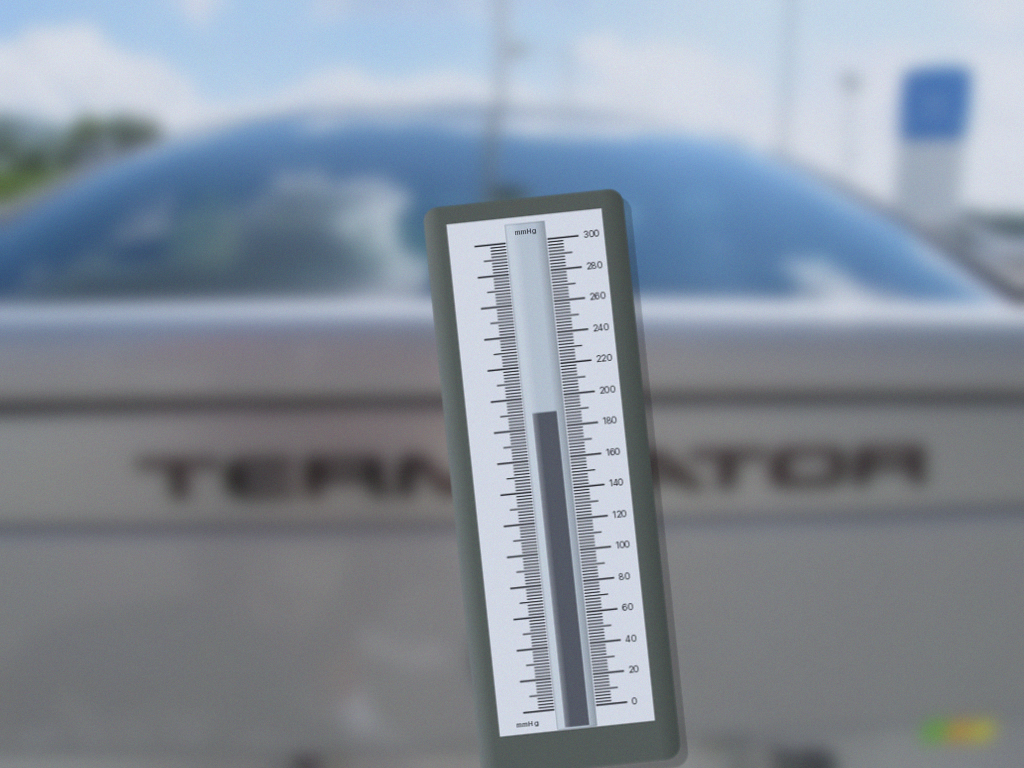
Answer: 190
